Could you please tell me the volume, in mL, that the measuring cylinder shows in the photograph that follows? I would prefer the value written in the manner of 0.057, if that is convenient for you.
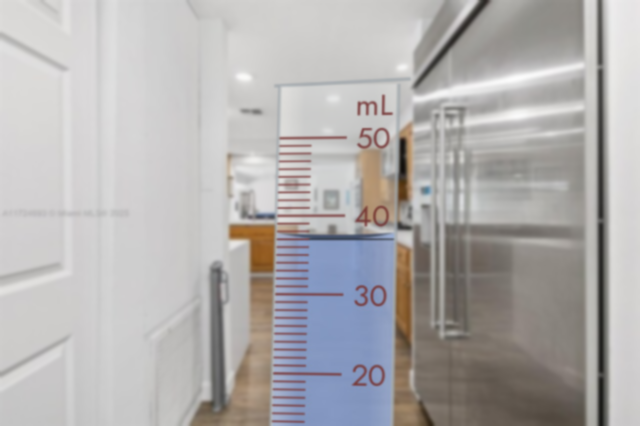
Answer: 37
